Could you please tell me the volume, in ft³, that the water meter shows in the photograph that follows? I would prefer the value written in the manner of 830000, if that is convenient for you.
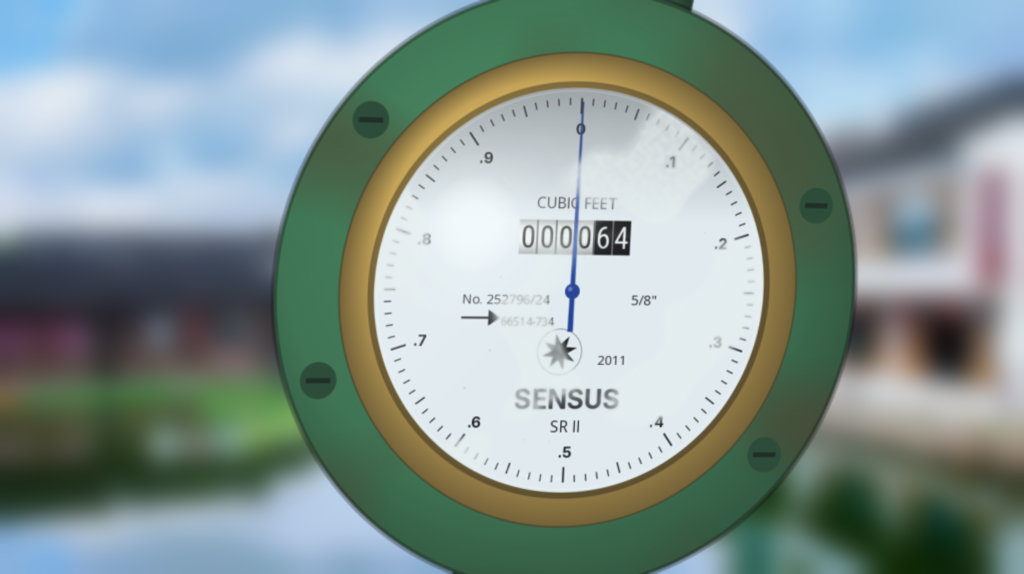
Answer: 64.00
